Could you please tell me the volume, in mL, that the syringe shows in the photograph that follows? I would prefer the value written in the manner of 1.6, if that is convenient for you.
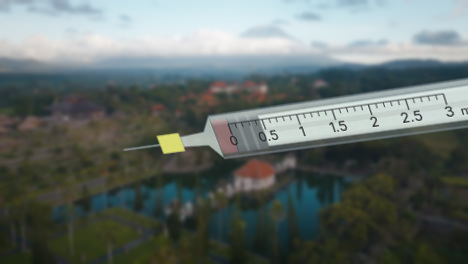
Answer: 0
